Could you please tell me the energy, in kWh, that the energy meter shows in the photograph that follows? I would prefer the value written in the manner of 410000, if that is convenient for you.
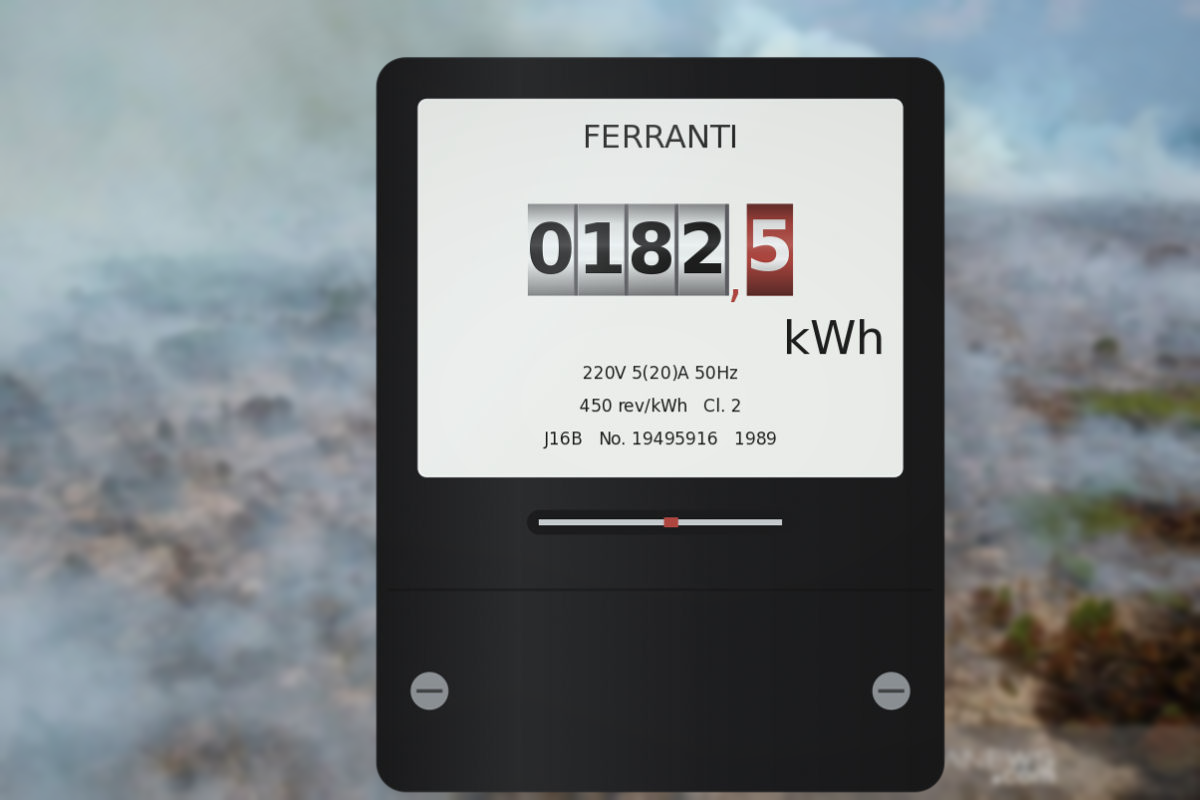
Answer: 182.5
